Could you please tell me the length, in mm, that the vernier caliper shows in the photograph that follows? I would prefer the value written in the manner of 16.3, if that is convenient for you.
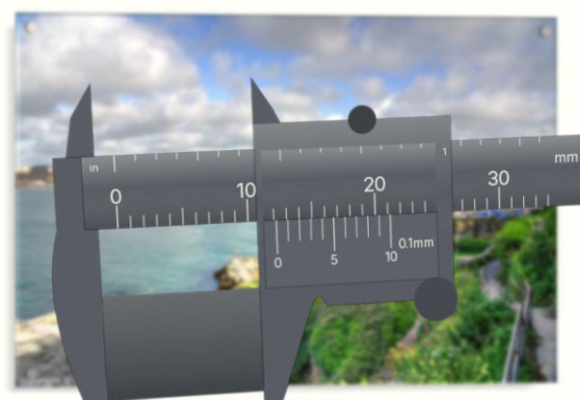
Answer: 12.2
